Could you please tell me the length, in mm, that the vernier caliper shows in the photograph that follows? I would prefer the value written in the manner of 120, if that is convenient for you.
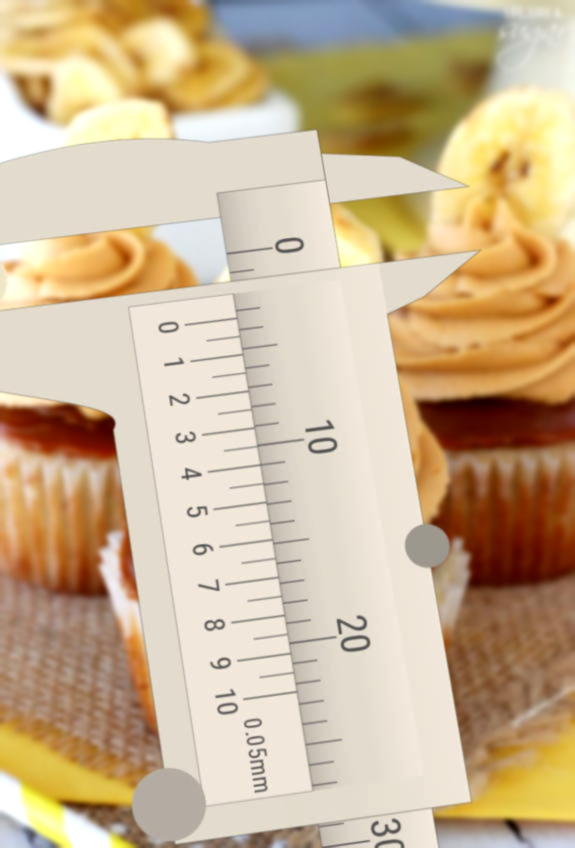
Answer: 3.4
